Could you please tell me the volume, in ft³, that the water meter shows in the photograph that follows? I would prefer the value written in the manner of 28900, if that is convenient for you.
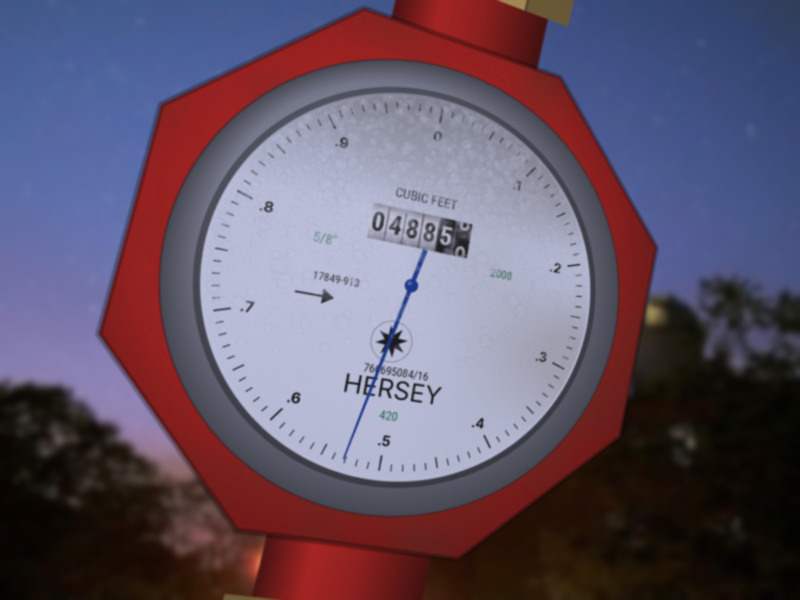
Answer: 48858.53
